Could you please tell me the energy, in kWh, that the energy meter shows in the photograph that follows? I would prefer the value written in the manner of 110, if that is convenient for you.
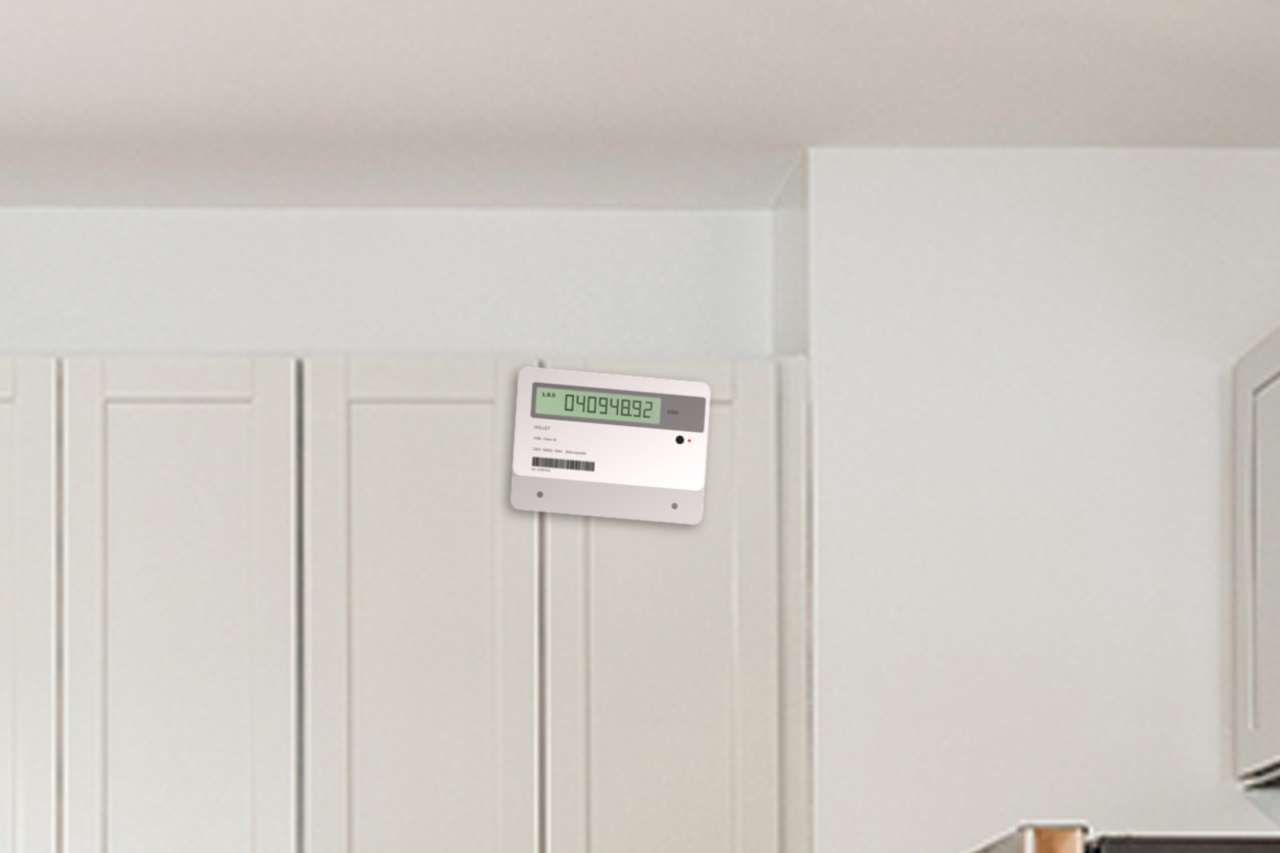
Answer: 40948.92
